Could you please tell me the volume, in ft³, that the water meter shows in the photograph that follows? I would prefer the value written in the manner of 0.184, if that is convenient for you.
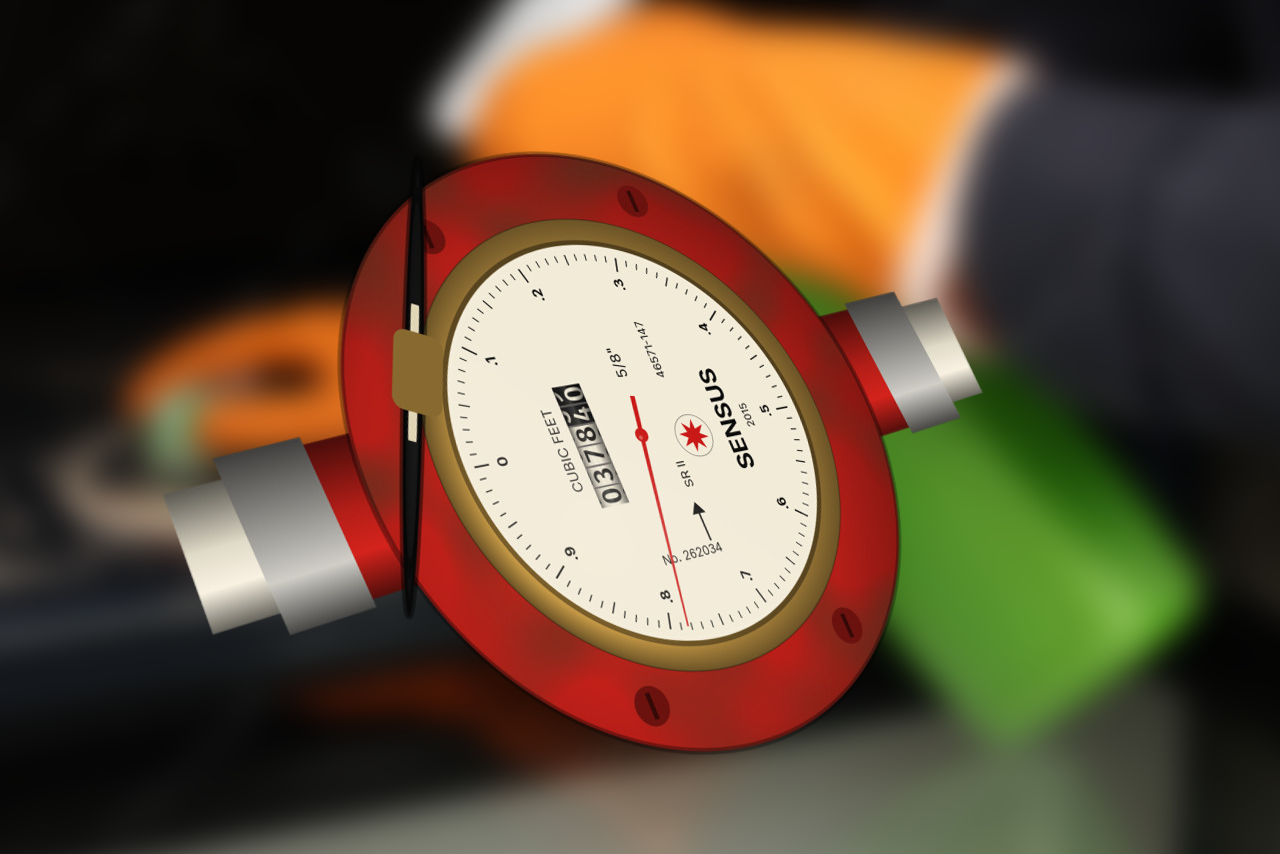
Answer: 37839.78
